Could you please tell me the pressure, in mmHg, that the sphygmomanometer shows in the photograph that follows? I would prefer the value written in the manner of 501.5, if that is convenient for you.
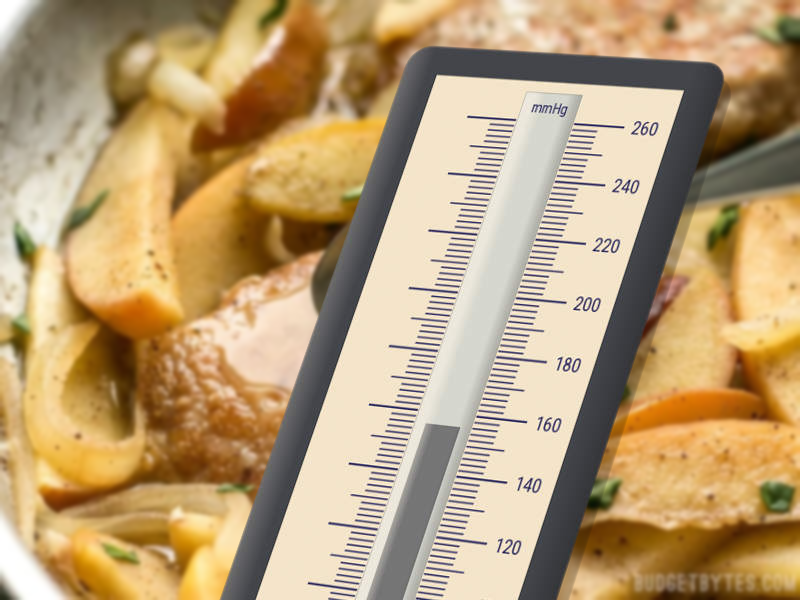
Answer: 156
